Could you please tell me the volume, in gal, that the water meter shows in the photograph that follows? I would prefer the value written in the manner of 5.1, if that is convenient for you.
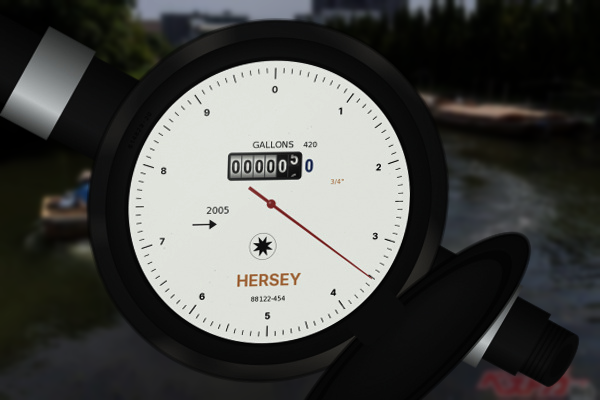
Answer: 53.5
